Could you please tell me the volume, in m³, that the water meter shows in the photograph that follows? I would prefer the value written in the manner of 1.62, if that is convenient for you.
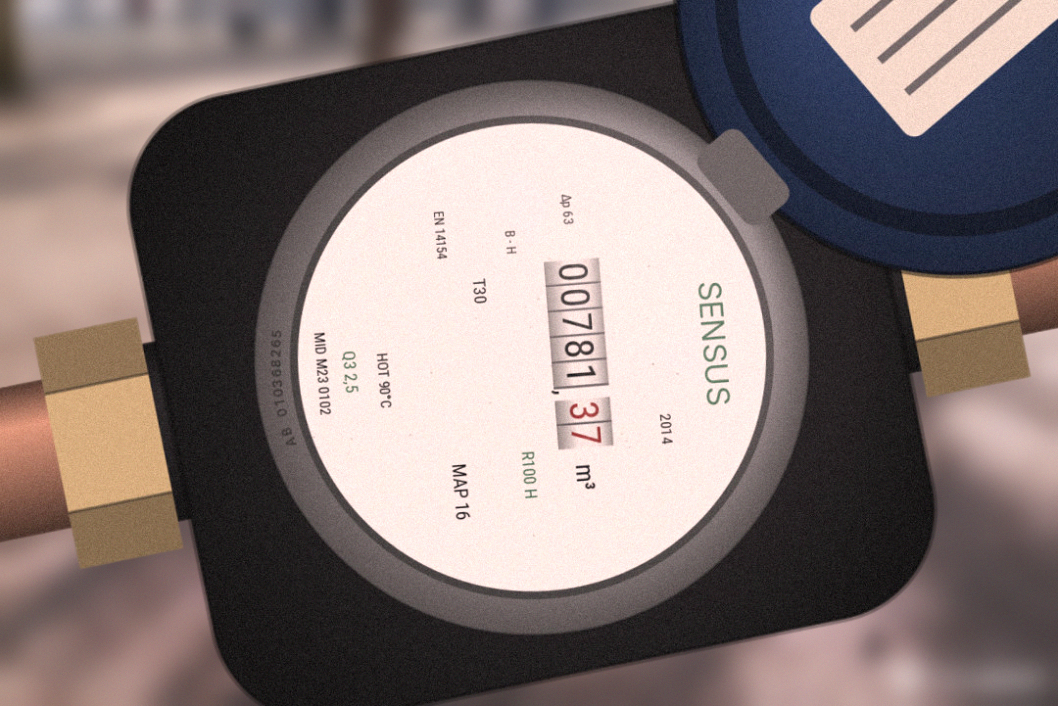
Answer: 781.37
